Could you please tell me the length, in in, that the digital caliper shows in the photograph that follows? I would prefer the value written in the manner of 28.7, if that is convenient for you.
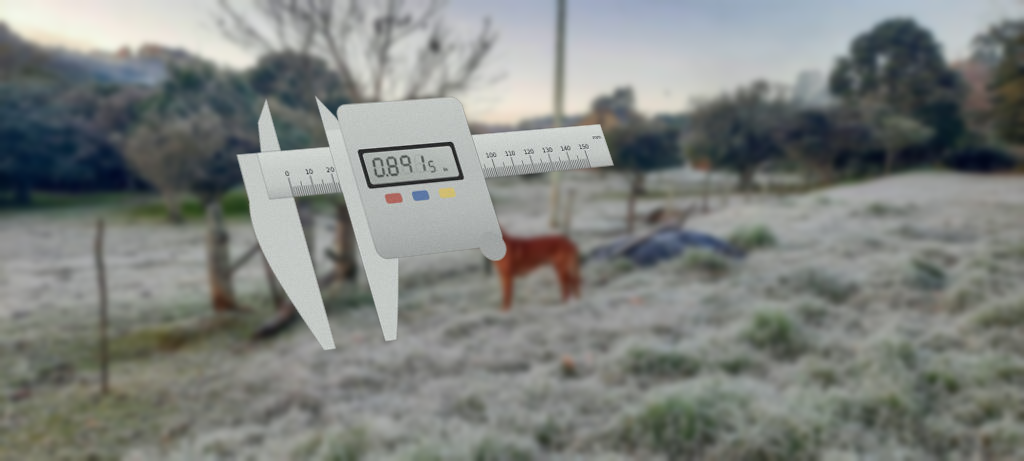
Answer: 0.8915
